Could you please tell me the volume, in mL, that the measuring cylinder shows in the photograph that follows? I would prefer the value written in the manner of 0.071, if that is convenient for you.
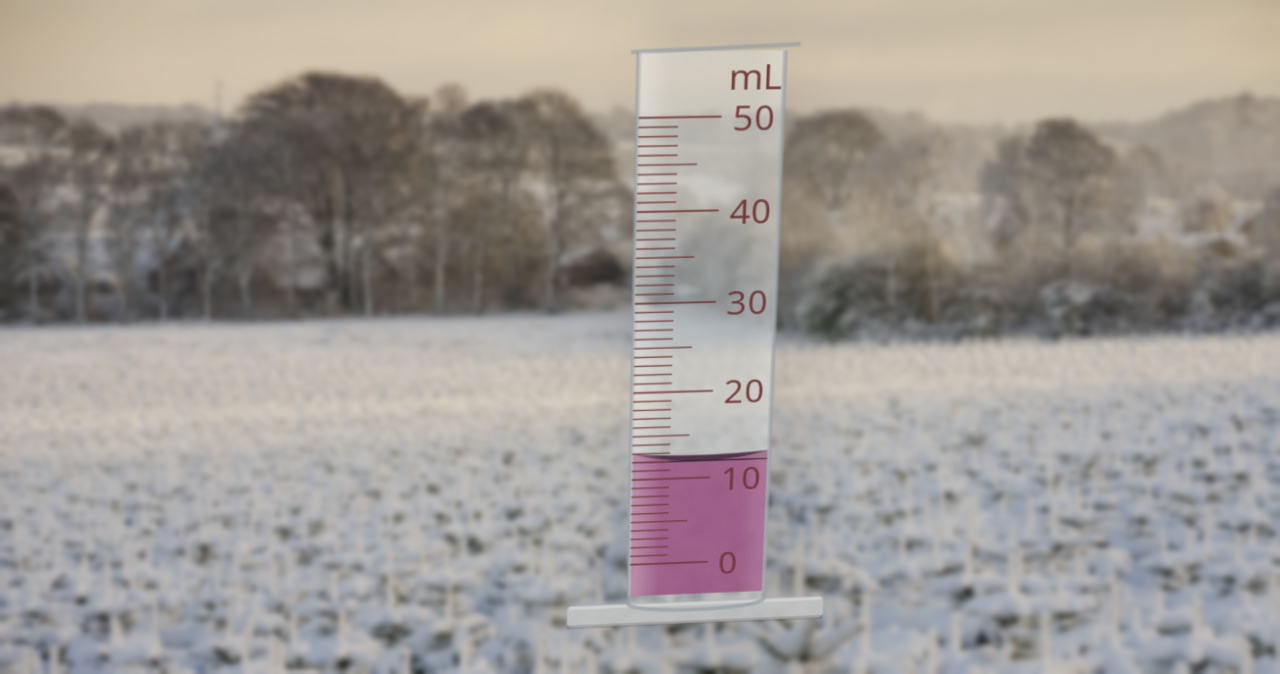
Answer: 12
